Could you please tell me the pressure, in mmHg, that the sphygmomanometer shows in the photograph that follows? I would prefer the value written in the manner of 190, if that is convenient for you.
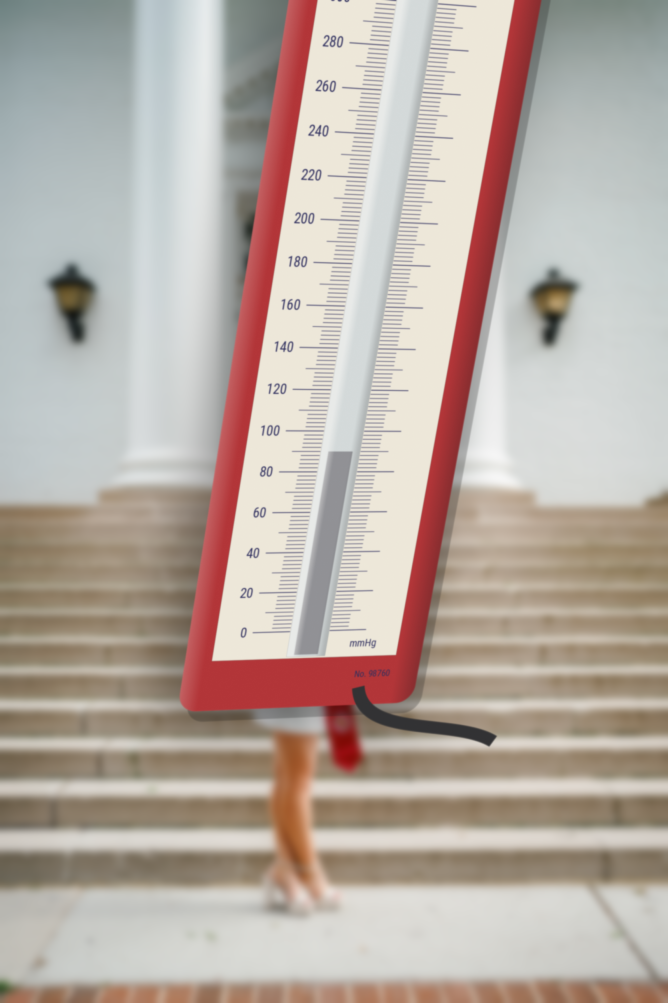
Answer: 90
